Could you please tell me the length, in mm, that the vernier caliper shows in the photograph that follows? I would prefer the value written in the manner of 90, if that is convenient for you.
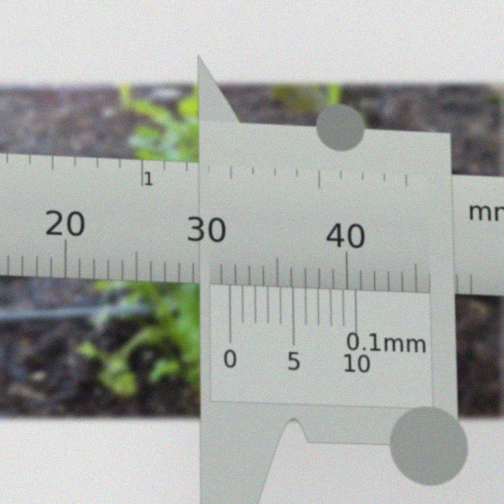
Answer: 31.6
